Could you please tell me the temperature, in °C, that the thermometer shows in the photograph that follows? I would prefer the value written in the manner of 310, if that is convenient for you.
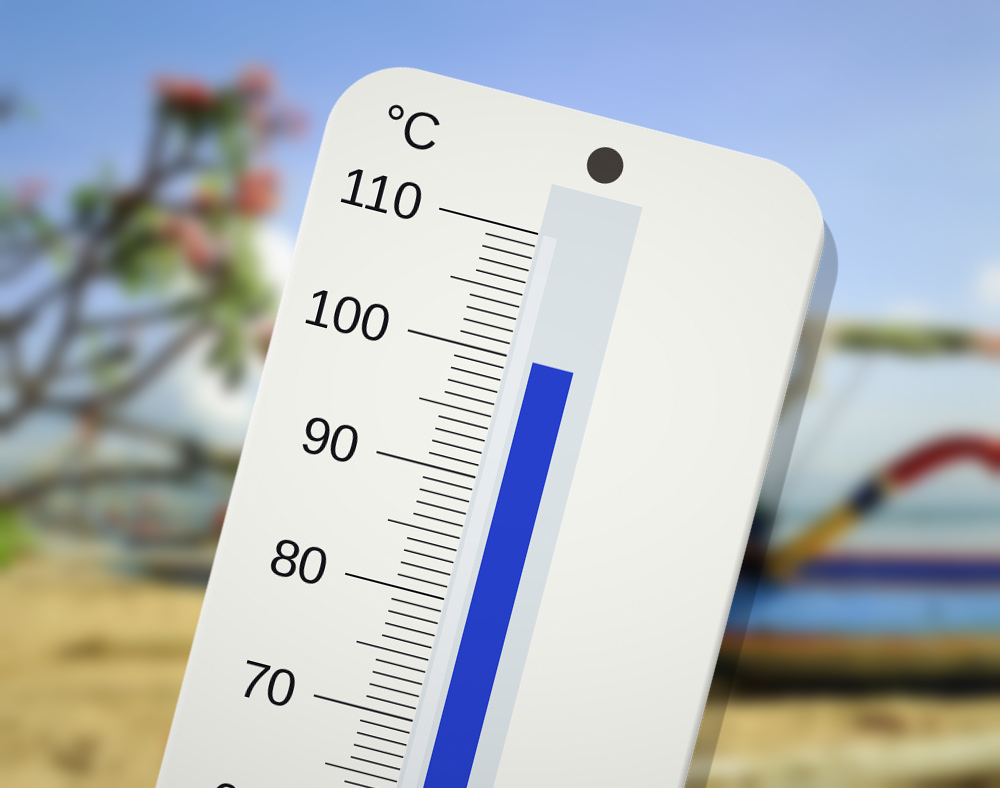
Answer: 100
